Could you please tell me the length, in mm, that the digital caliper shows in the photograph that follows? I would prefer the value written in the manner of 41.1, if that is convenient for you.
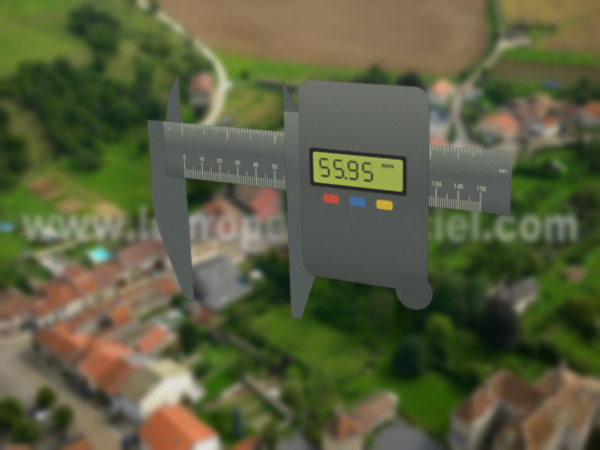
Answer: 55.95
